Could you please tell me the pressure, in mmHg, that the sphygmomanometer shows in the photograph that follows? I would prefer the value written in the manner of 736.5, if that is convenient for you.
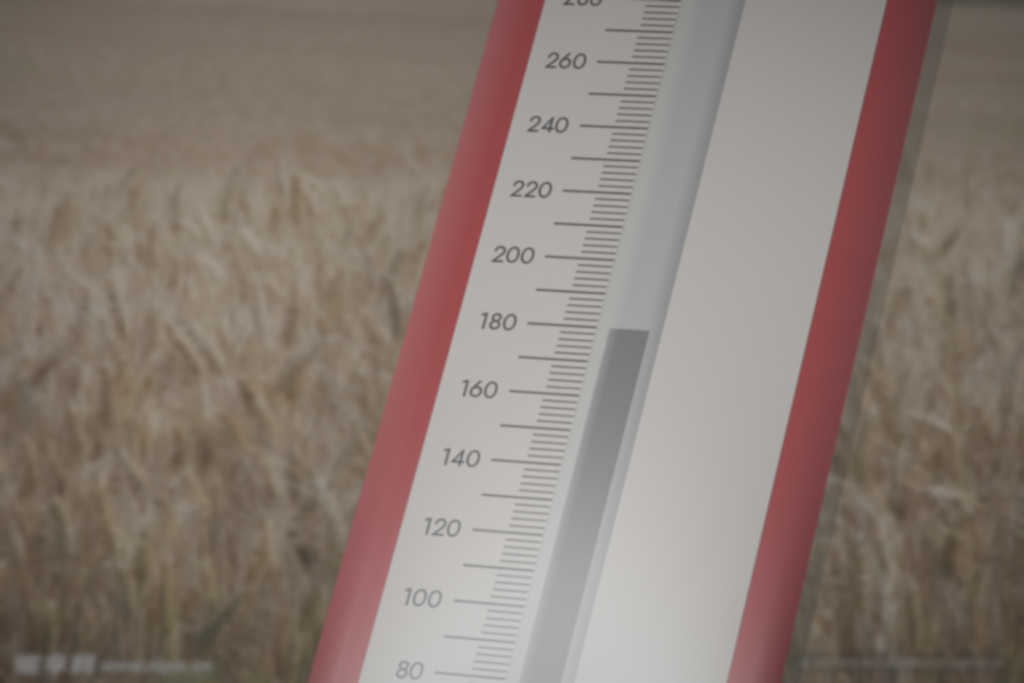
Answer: 180
